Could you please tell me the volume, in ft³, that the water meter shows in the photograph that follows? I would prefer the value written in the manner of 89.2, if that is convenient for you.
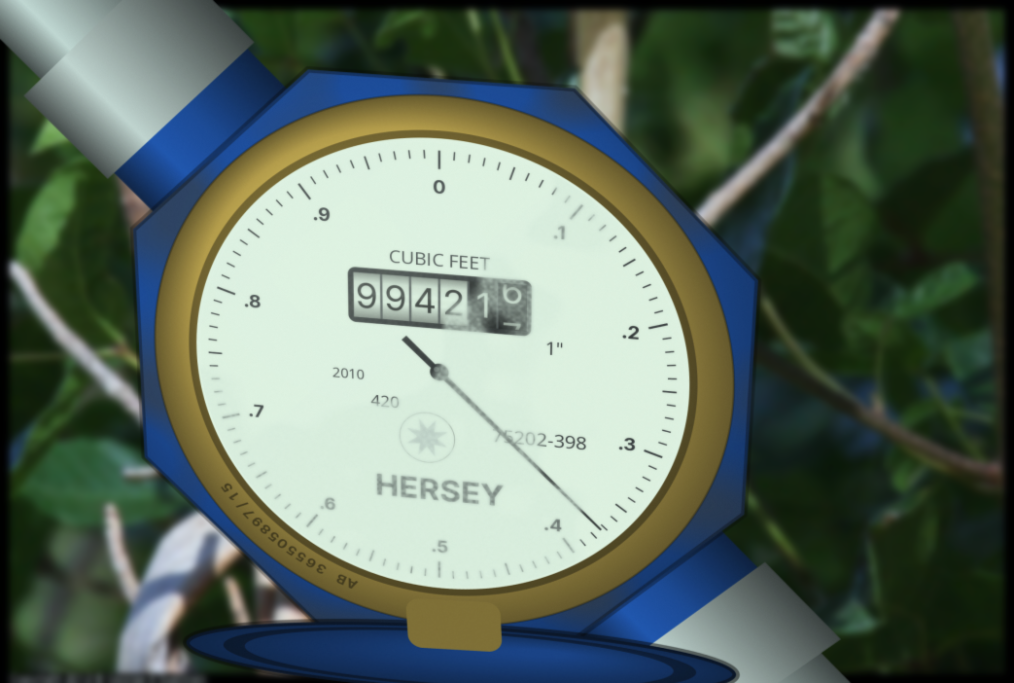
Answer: 994216.37
